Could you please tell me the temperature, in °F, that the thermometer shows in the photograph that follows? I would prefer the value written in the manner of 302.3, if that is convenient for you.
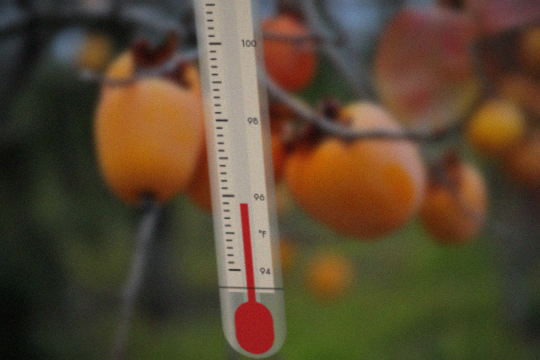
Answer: 95.8
